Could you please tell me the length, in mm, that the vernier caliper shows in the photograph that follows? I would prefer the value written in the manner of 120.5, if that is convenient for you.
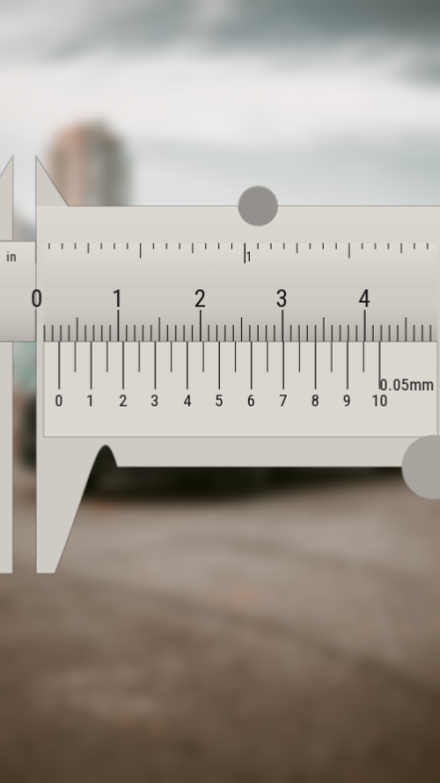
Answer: 2.8
